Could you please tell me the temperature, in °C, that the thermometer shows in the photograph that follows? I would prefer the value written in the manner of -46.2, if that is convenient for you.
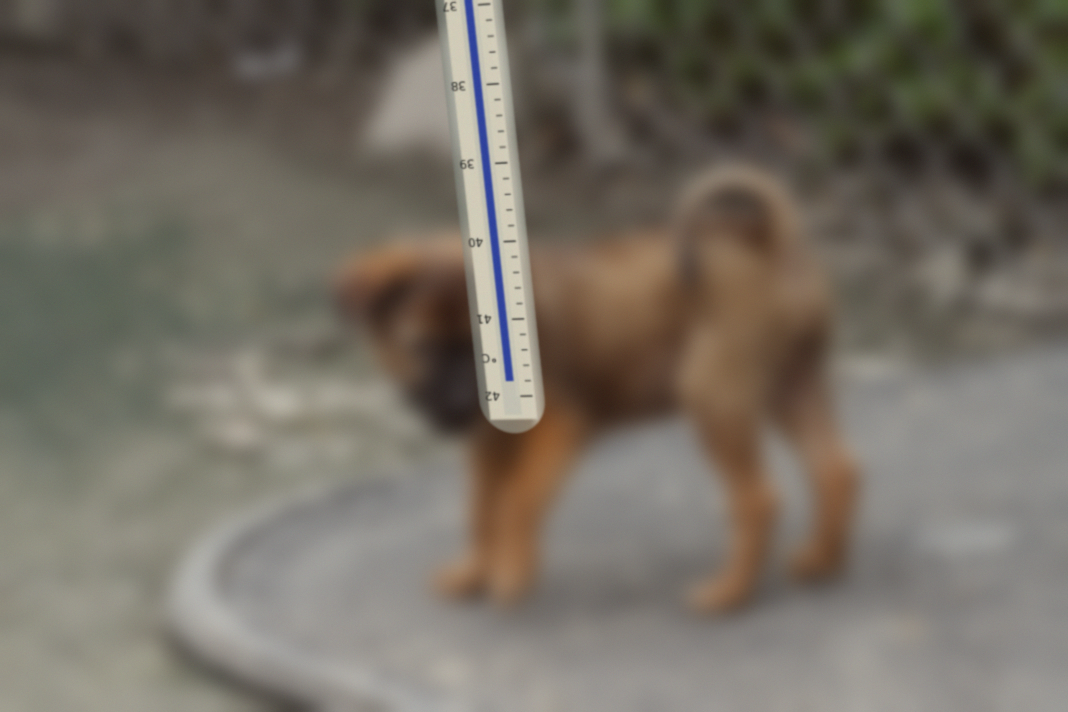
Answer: 41.8
